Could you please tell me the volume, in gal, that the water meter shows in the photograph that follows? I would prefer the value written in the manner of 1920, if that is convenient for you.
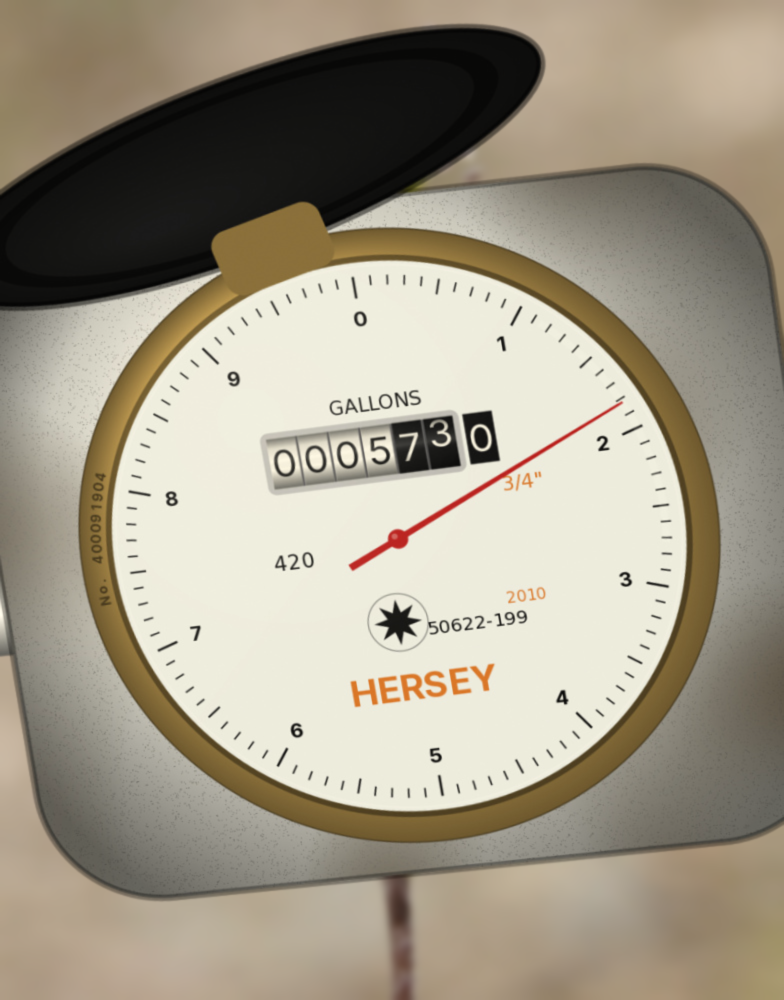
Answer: 5731.8
